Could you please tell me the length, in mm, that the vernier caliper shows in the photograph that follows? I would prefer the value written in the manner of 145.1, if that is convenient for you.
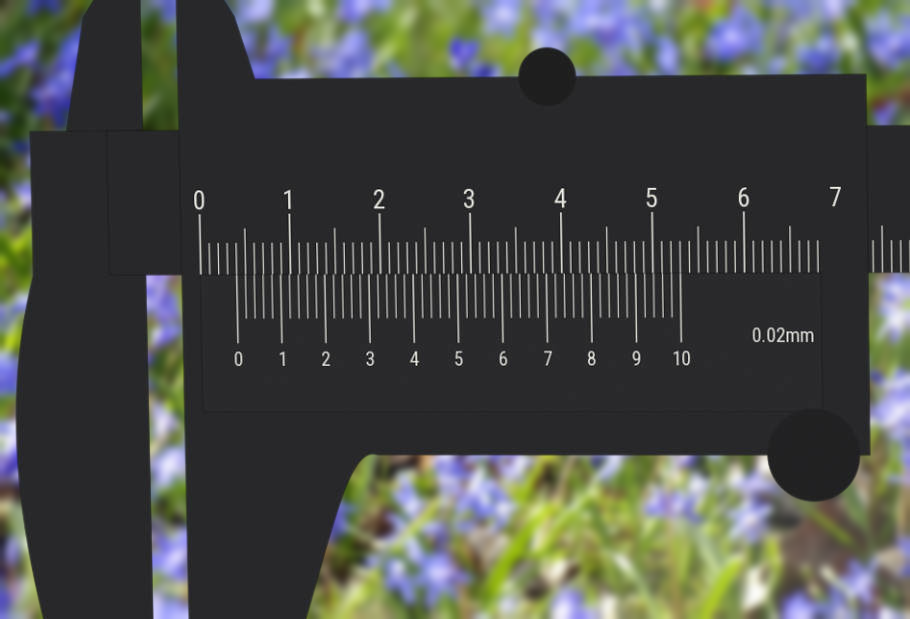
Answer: 4.0
